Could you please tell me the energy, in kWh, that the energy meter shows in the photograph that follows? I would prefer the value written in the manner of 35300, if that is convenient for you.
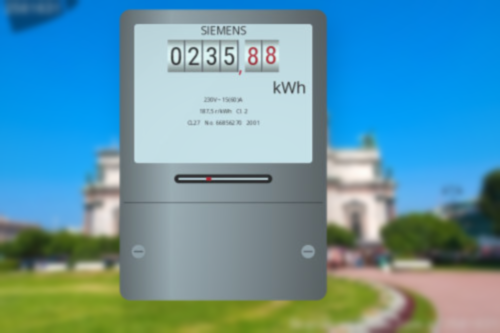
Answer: 235.88
